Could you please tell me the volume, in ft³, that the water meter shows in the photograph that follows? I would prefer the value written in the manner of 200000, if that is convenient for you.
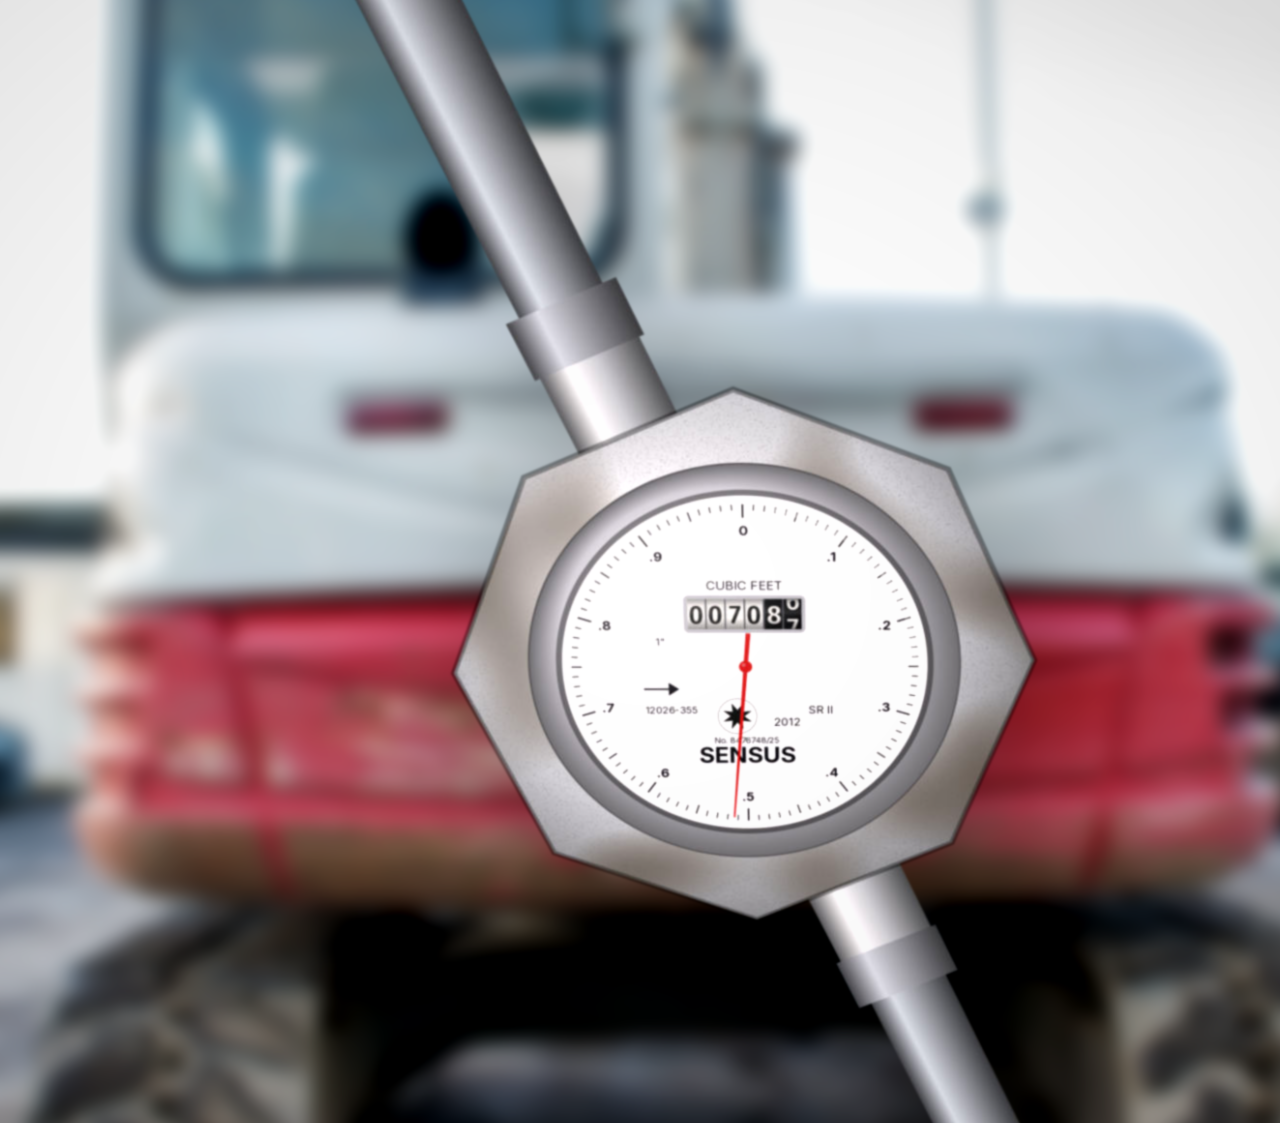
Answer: 7086.51
